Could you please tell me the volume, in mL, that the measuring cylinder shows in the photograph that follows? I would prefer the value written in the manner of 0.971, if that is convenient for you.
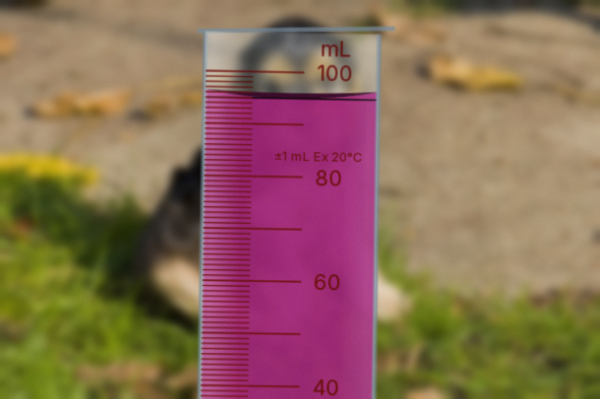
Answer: 95
